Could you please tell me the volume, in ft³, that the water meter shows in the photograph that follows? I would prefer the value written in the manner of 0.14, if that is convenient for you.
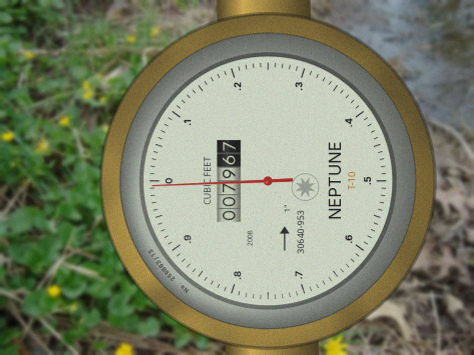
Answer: 7966.99
